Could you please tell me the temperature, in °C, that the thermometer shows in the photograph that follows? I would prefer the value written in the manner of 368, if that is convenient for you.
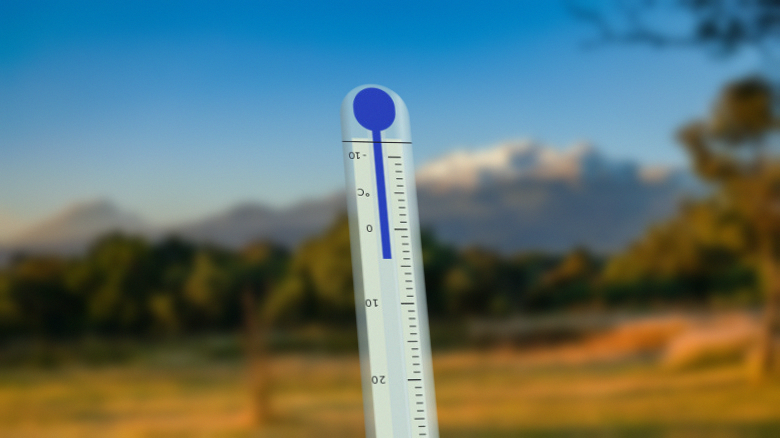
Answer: 4
